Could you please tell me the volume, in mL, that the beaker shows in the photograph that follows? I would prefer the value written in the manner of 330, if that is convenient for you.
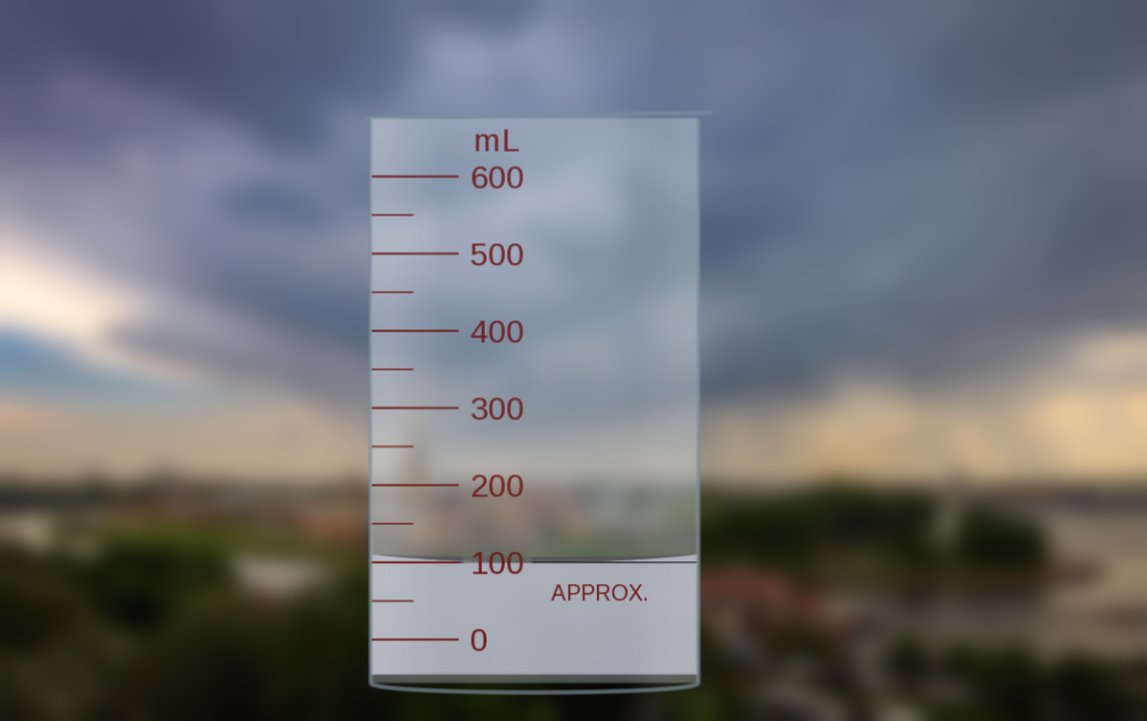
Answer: 100
